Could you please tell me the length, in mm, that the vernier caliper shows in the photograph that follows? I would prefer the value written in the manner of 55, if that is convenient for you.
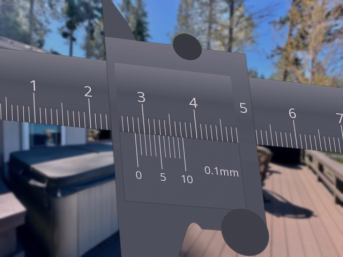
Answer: 28.2
